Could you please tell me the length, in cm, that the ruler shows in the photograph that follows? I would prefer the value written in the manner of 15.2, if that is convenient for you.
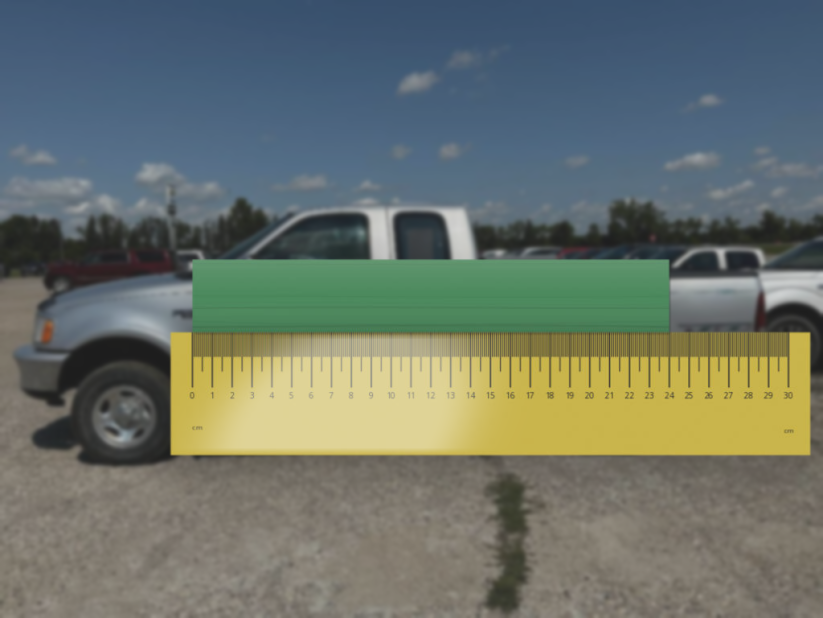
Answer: 24
